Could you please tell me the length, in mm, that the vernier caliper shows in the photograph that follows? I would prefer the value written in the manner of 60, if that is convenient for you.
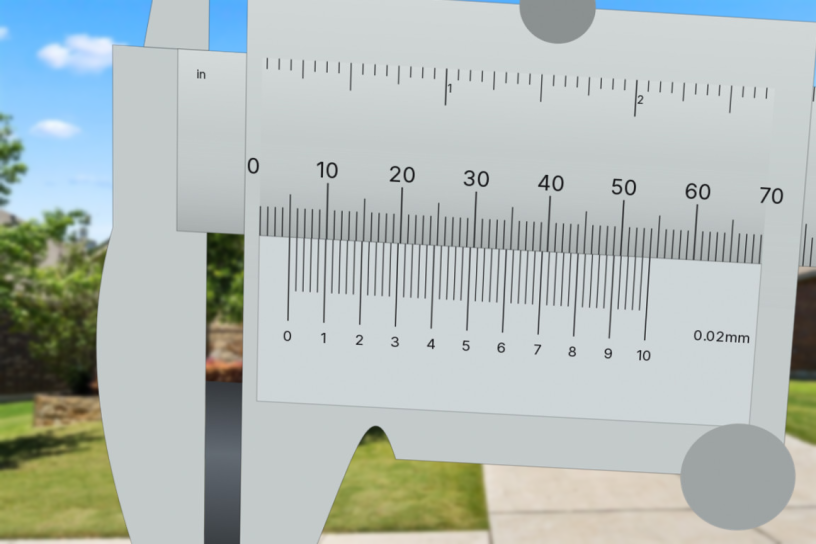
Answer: 5.0
